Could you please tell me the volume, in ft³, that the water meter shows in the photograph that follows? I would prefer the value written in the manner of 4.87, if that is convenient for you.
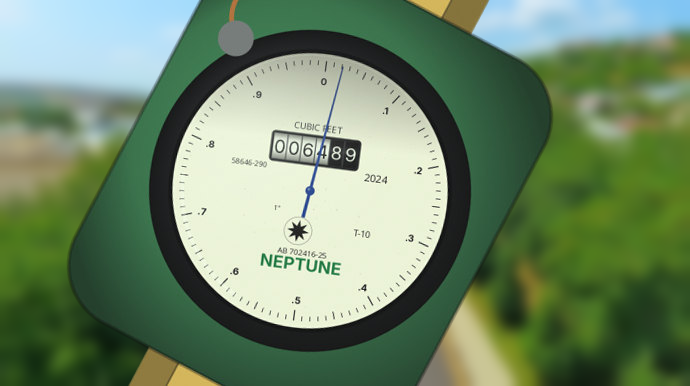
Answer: 6489.02
